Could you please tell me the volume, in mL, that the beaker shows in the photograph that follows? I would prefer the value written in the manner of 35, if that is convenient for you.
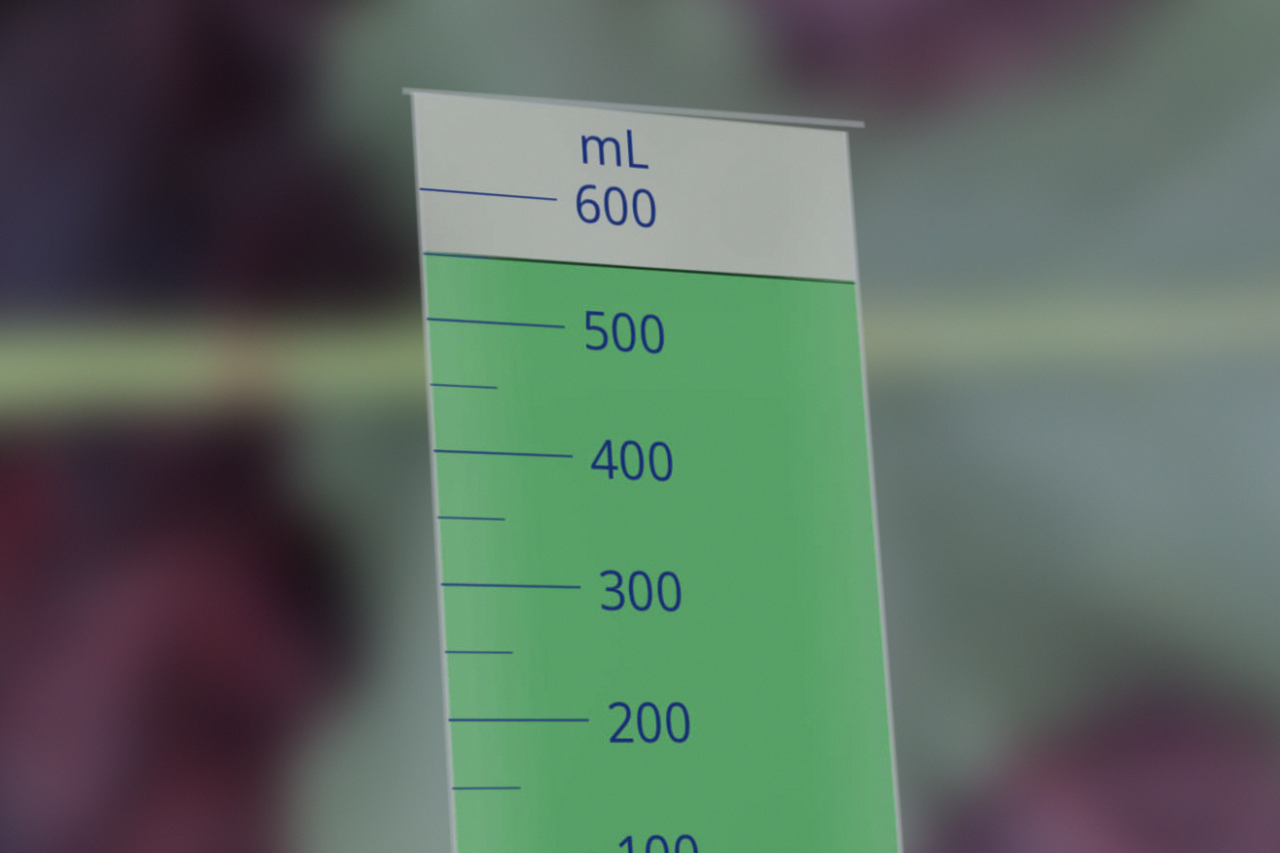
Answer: 550
